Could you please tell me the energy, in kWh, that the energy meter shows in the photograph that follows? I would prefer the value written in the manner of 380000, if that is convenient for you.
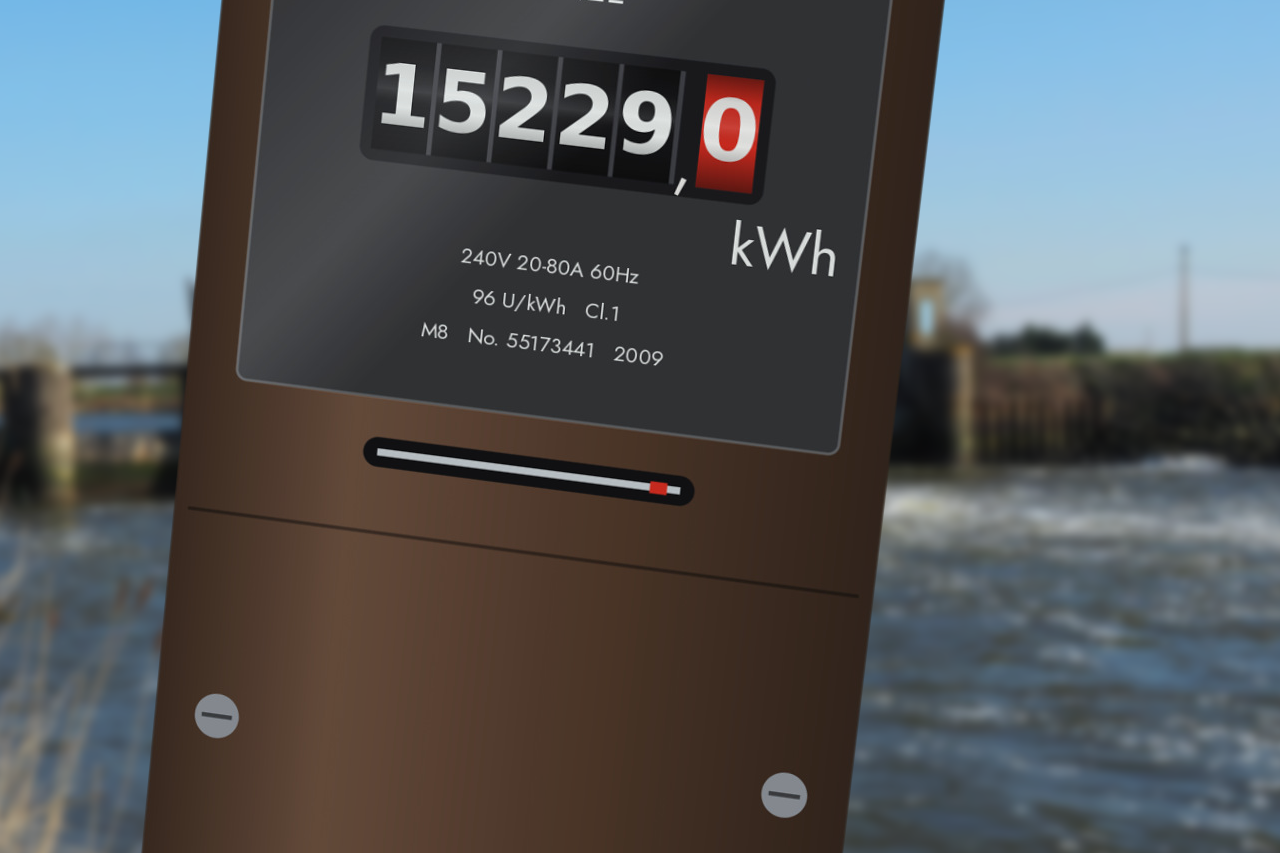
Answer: 15229.0
